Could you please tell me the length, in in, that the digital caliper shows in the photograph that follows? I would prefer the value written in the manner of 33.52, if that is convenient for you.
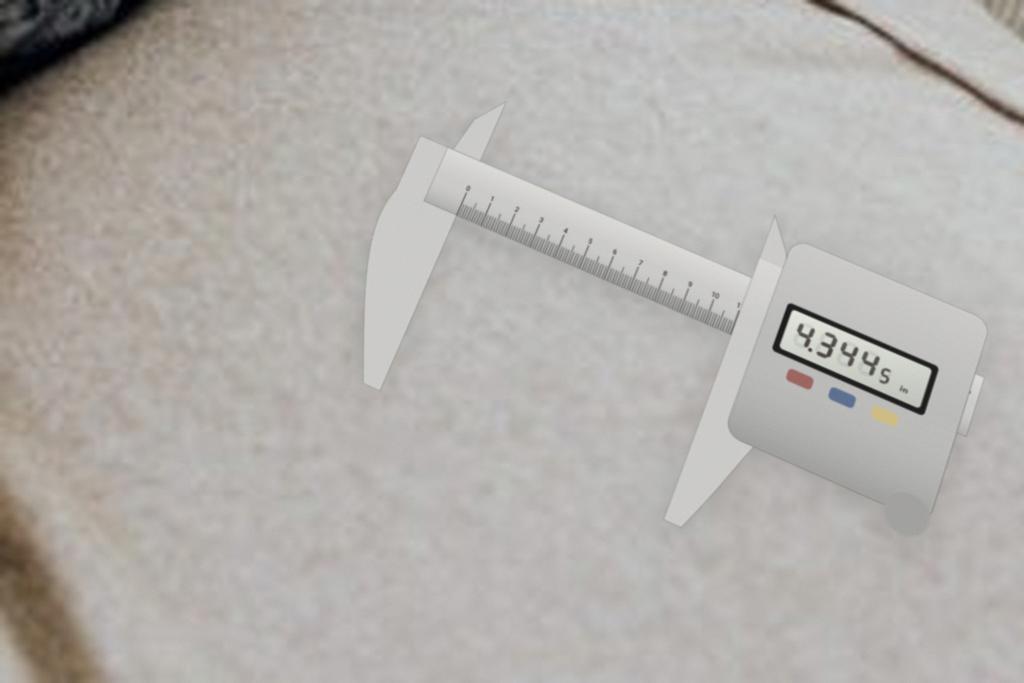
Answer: 4.3445
